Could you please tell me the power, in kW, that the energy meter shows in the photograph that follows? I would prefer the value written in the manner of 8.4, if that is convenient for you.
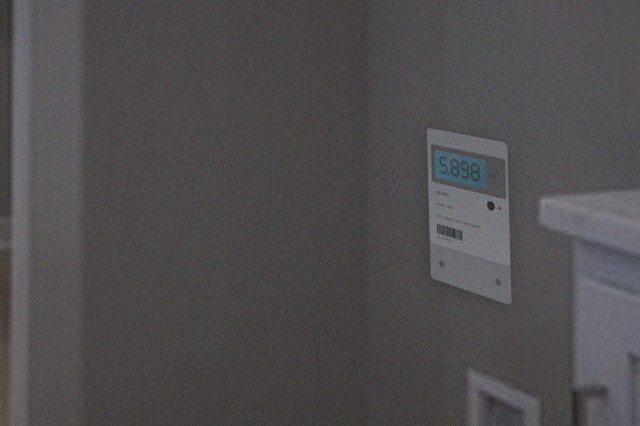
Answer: 5.898
